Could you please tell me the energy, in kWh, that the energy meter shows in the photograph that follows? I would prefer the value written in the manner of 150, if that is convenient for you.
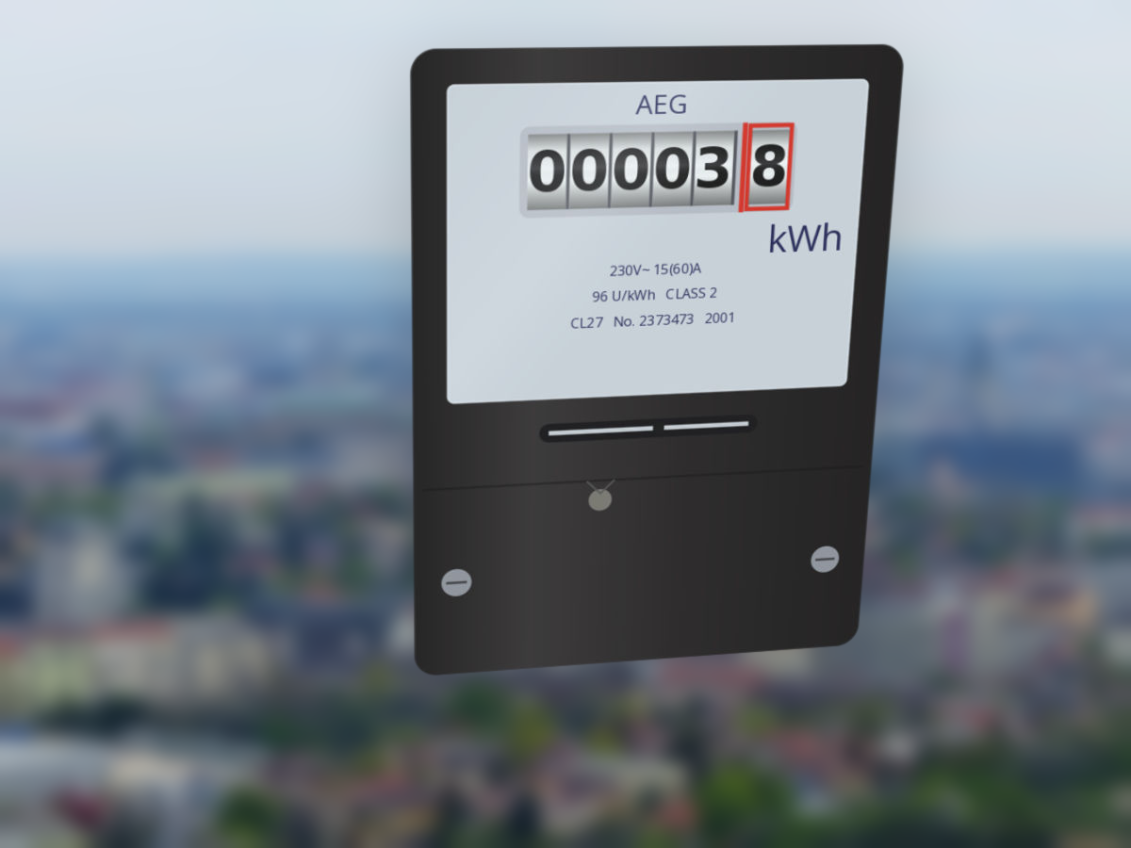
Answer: 3.8
